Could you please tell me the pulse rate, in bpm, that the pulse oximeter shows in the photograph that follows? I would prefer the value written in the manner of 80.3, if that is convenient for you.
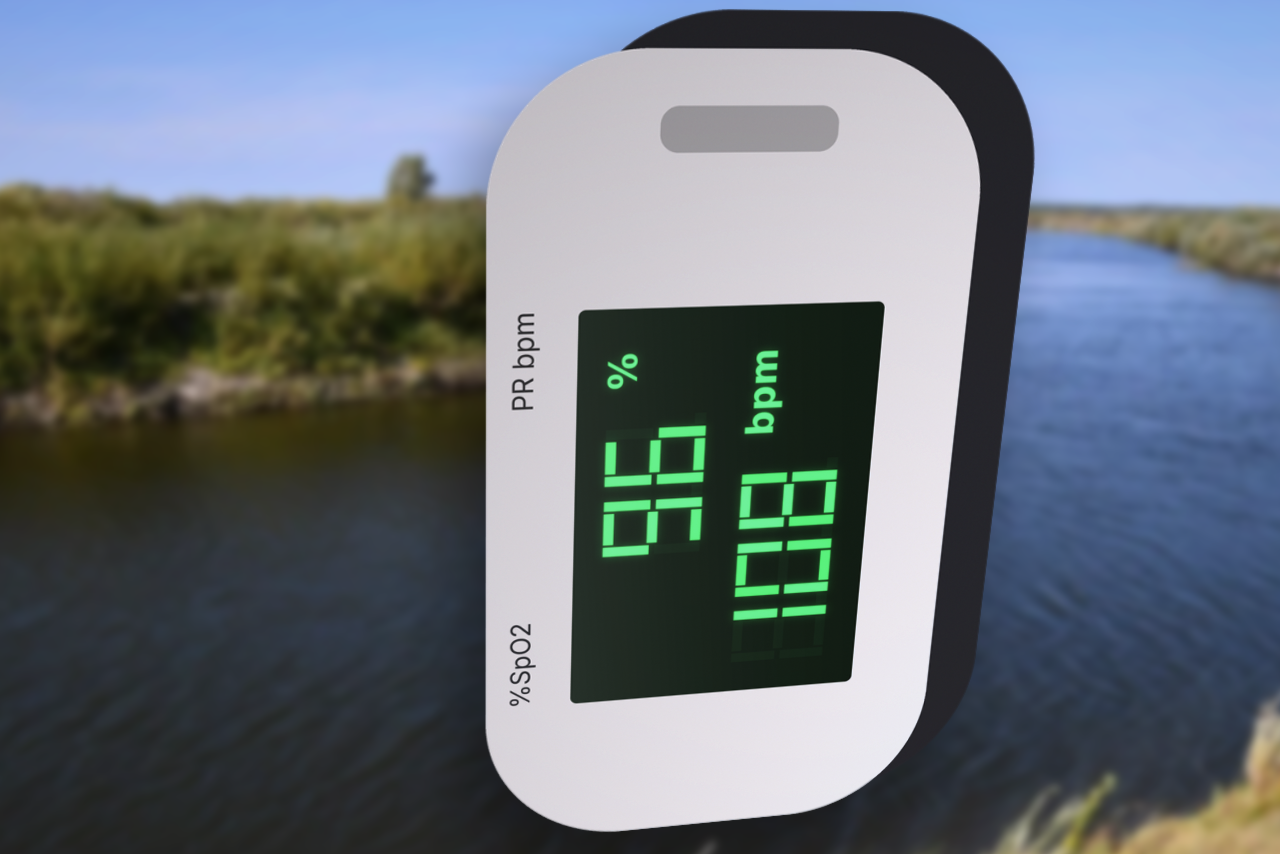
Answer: 108
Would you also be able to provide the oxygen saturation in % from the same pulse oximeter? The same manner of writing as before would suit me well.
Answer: 96
